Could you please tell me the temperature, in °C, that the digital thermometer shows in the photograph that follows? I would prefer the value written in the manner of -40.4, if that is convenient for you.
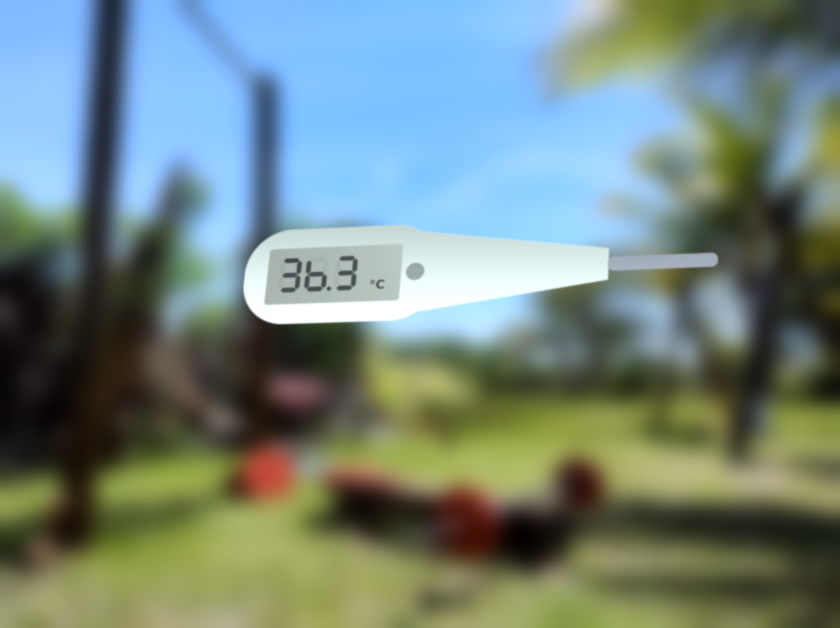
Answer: 36.3
